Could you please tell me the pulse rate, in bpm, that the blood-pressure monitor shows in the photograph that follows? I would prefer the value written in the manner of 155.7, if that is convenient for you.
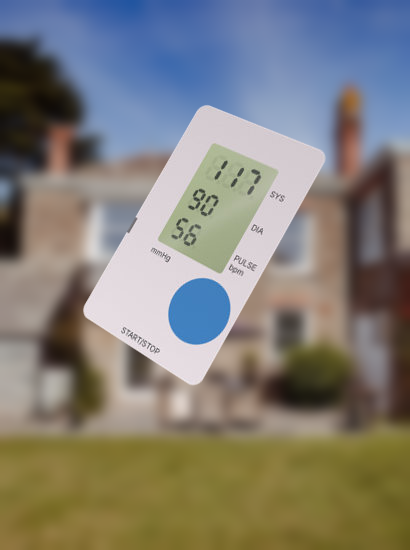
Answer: 56
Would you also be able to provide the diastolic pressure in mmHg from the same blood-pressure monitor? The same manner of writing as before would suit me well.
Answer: 90
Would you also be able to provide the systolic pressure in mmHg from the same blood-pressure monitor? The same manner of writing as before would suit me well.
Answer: 117
